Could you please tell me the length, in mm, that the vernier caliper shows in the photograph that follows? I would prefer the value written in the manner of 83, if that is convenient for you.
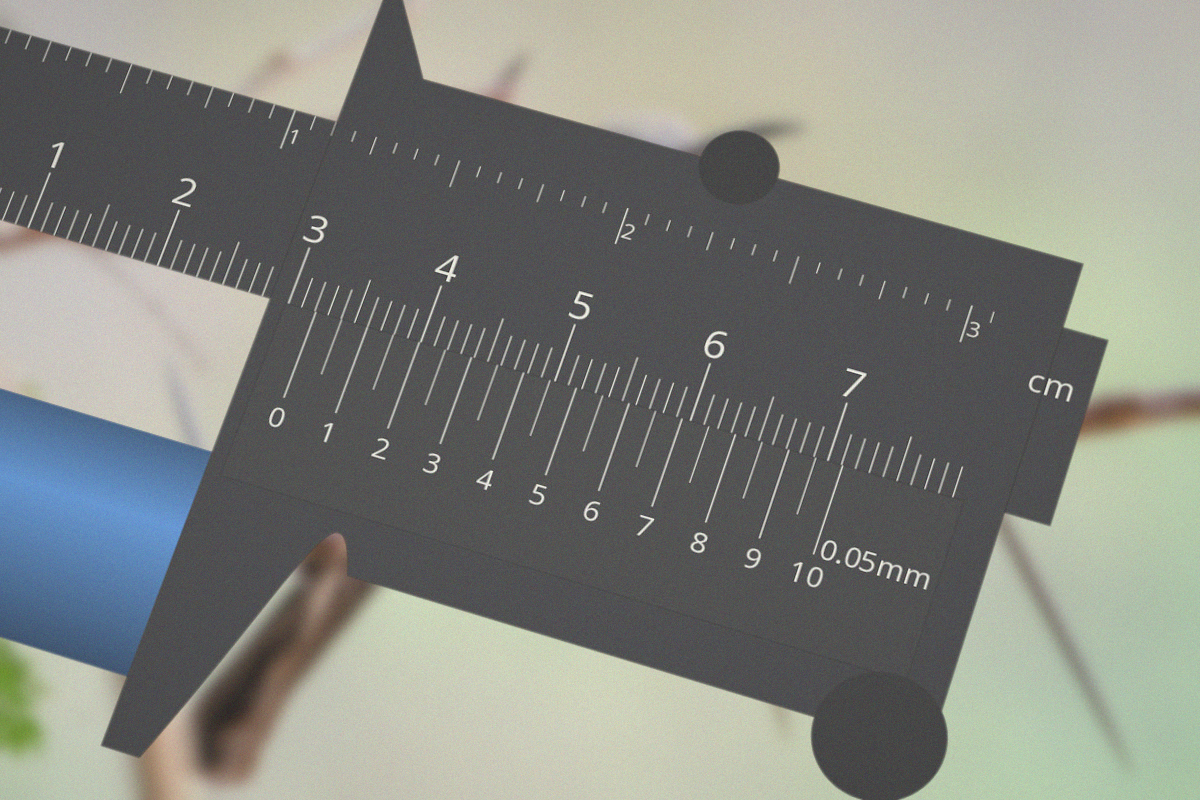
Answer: 32.1
